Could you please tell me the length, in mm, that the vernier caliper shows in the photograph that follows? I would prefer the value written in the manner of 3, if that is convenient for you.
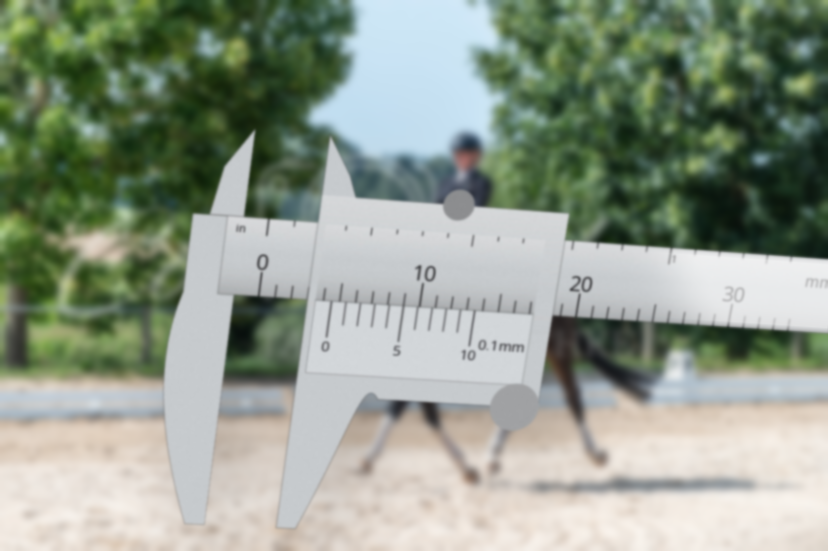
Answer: 4.5
